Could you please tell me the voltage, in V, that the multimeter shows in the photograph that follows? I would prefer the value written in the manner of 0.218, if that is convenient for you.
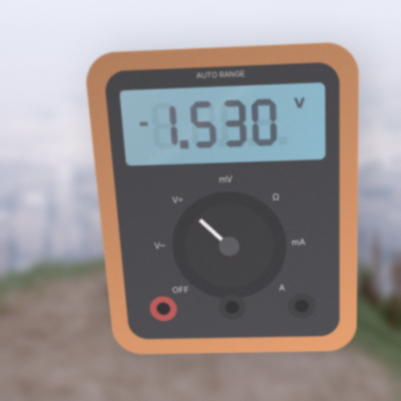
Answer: -1.530
